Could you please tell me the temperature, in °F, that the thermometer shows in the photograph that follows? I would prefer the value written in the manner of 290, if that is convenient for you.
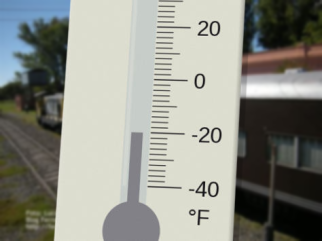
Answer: -20
